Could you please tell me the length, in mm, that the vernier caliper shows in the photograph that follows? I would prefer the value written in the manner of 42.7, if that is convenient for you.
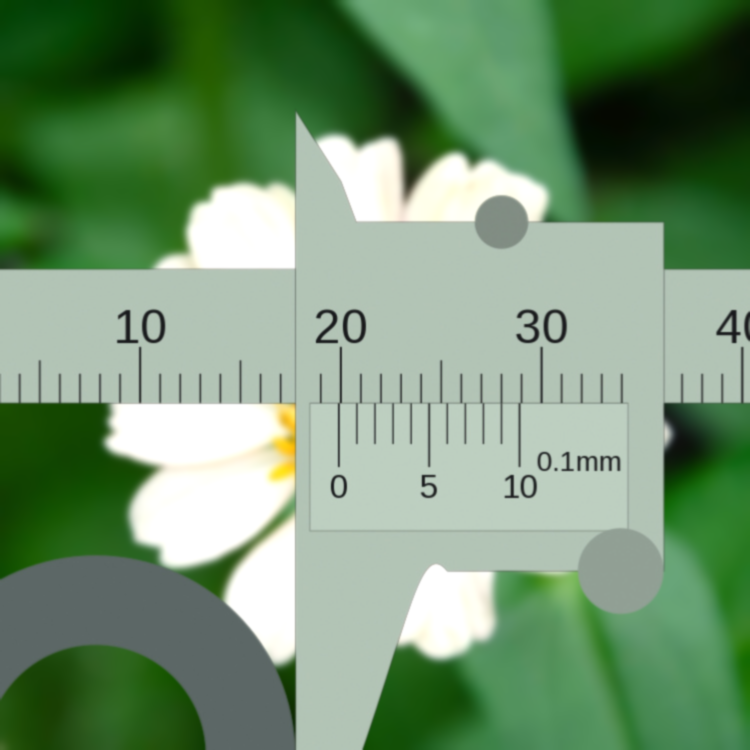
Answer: 19.9
